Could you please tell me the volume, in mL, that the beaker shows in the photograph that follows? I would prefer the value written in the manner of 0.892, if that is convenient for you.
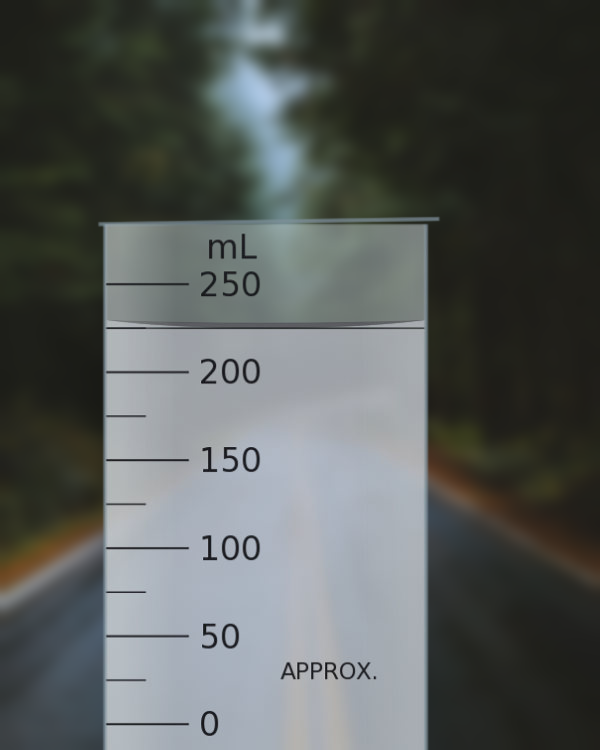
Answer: 225
